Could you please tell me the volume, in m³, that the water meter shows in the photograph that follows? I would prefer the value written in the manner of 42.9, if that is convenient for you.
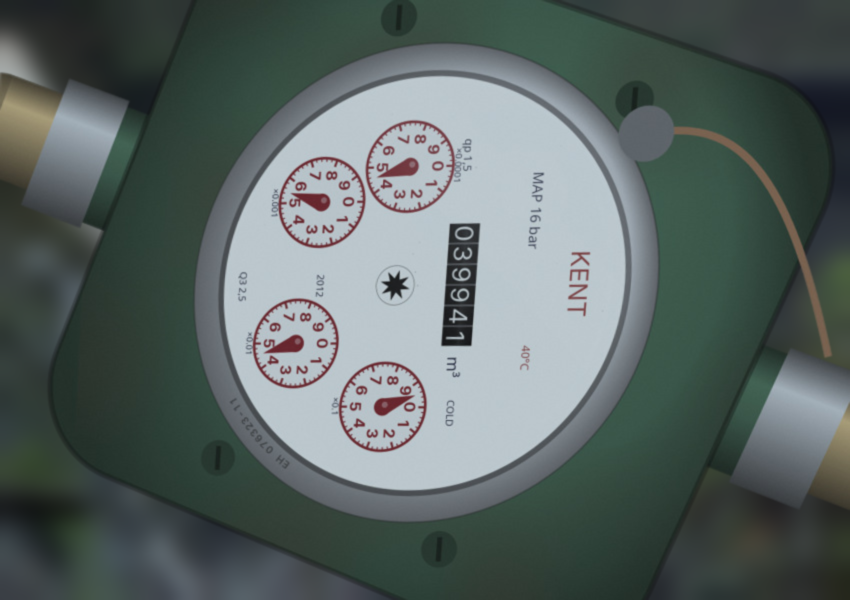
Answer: 39940.9454
